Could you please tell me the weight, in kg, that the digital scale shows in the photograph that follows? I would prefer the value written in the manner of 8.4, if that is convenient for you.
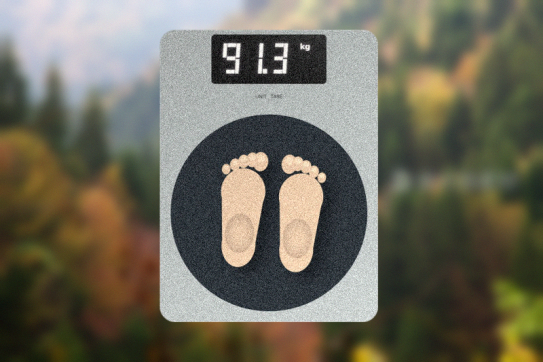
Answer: 91.3
